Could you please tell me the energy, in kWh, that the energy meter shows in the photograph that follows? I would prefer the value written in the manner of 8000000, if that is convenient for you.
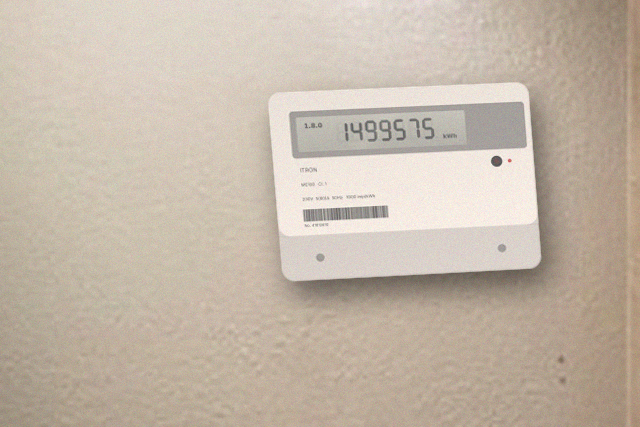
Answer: 1499575
